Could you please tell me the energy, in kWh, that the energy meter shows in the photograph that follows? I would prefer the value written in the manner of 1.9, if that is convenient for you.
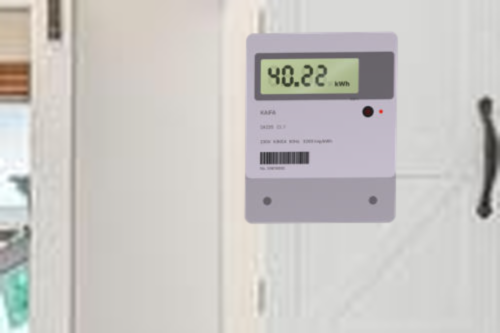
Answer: 40.22
